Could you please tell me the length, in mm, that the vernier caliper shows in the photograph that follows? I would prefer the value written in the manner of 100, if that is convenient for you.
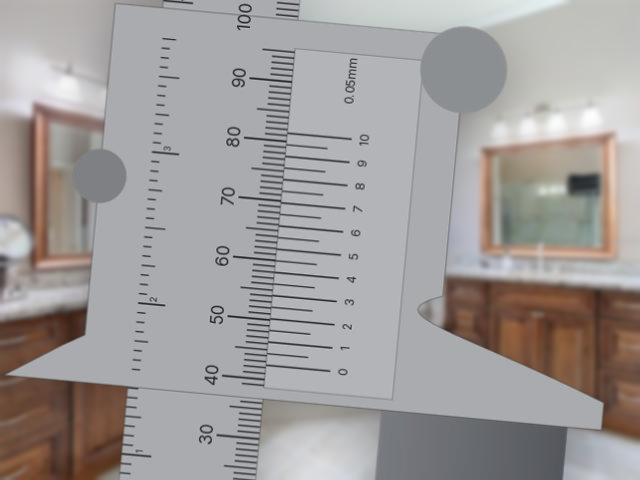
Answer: 42.4
